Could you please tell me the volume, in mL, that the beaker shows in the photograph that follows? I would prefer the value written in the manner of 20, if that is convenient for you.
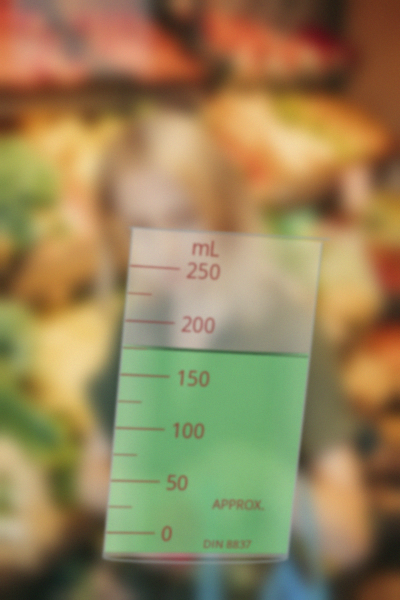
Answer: 175
